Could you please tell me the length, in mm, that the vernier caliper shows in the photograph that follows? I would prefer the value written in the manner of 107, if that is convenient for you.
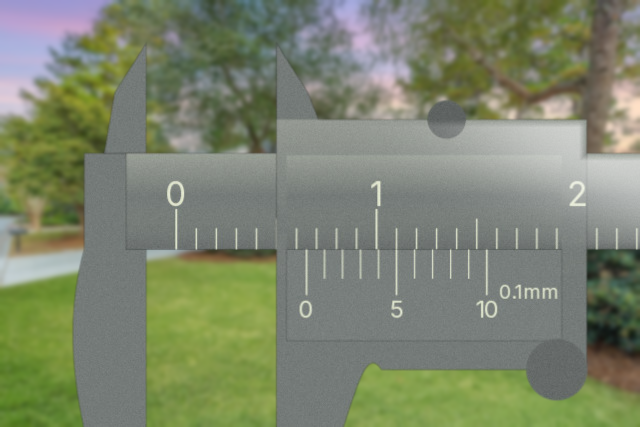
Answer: 6.5
